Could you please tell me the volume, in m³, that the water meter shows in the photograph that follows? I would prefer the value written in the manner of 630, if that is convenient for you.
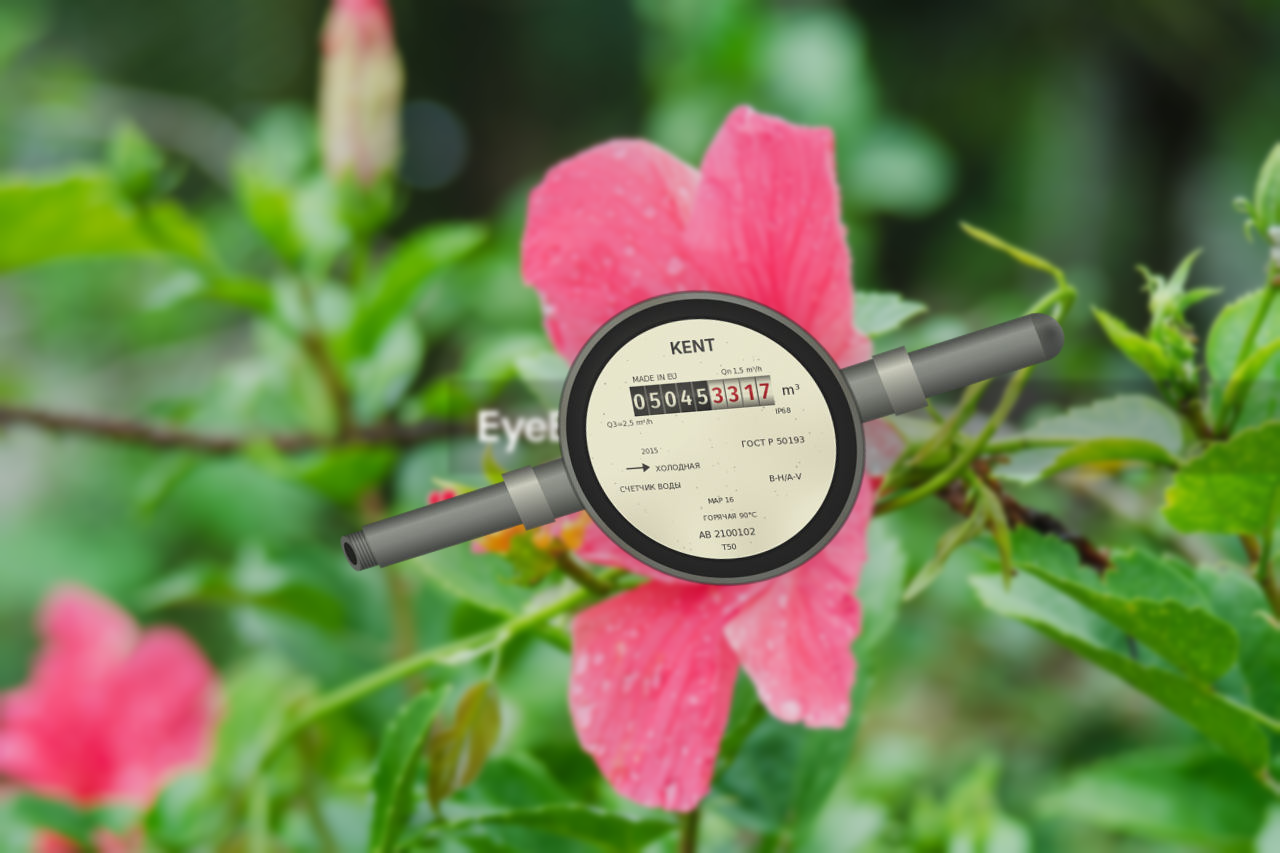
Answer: 5045.3317
